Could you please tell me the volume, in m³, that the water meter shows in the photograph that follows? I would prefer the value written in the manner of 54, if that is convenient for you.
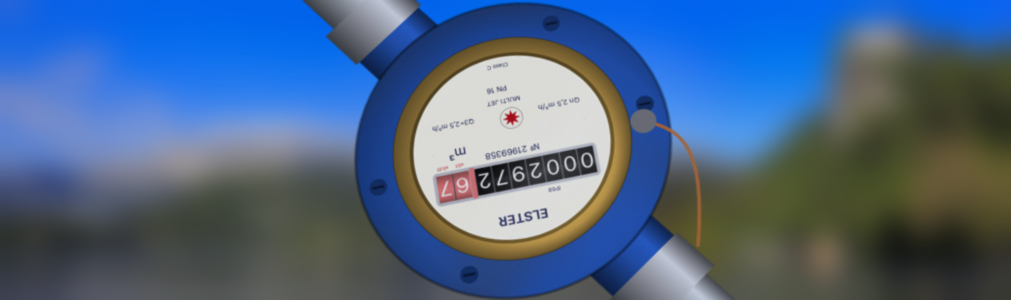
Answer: 2972.67
